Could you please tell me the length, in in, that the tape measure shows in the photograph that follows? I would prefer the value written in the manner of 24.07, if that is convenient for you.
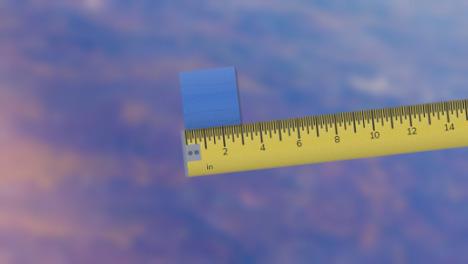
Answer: 3
